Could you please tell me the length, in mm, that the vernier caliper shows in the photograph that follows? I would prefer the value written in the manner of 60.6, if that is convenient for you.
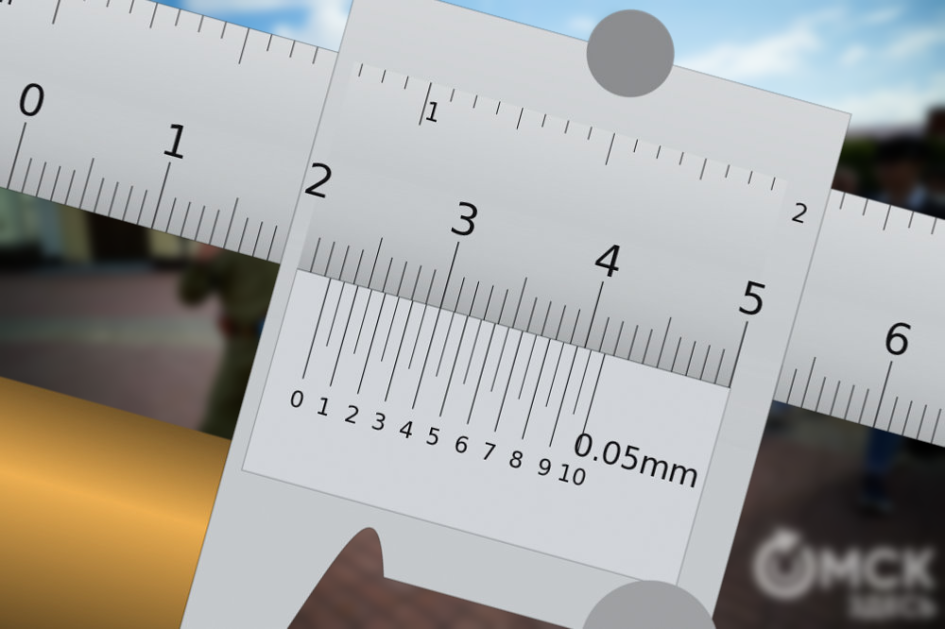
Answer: 22.4
